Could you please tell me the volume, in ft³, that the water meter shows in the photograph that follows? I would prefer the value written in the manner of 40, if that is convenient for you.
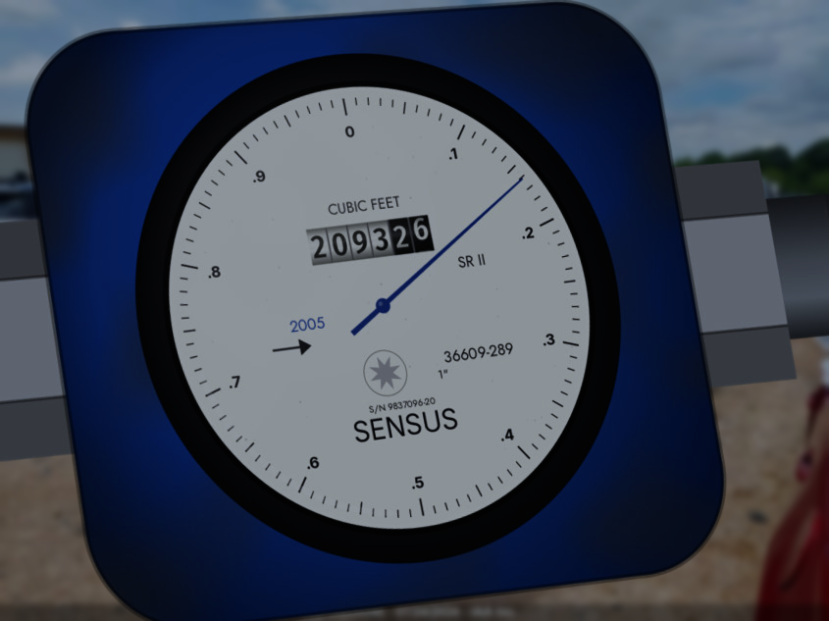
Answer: 209326.16
